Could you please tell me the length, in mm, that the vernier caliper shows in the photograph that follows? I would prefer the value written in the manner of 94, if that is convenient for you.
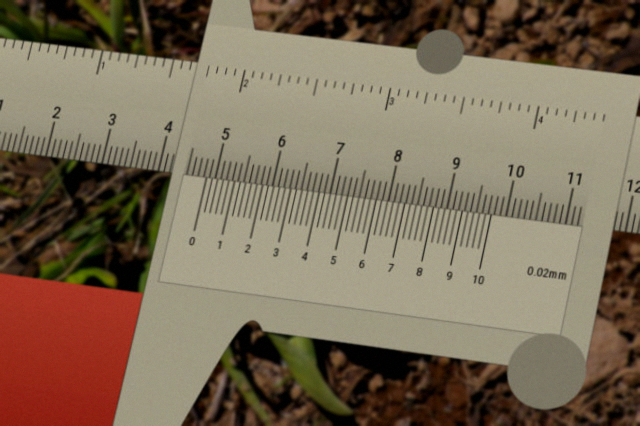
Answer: 48.5
